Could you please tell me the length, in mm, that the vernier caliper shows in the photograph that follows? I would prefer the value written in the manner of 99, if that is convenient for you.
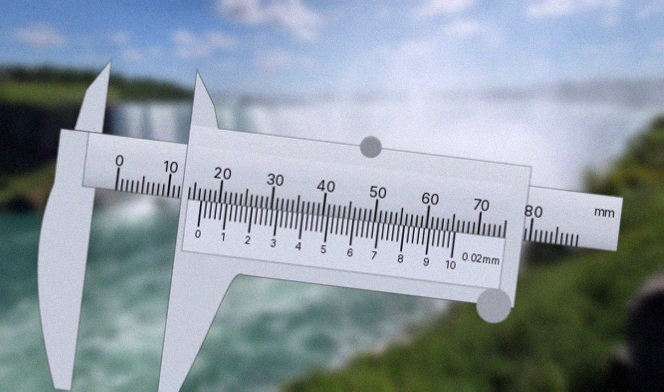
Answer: 16.5
